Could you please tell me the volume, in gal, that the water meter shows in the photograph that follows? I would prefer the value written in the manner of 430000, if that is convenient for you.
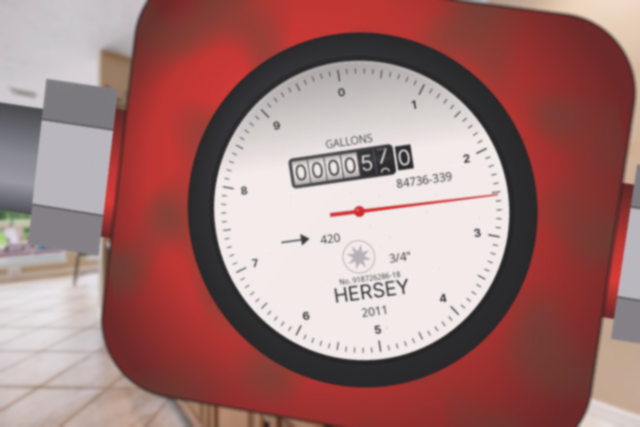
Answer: 572.5
